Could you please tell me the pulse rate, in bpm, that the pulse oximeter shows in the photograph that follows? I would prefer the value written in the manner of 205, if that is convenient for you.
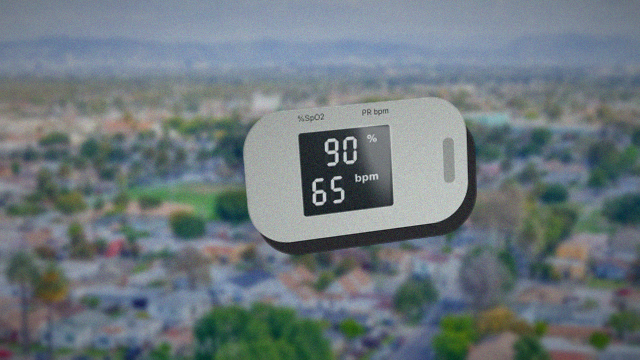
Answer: 65
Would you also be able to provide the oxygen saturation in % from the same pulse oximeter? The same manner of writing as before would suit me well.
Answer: 90
